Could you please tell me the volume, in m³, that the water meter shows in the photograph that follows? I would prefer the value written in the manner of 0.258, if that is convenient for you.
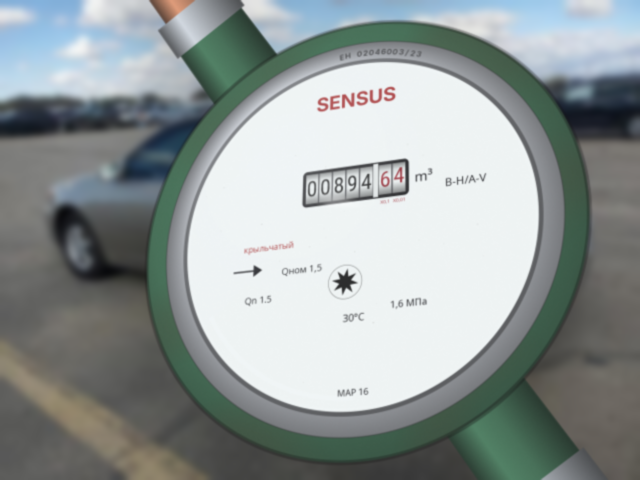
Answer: 894.64
